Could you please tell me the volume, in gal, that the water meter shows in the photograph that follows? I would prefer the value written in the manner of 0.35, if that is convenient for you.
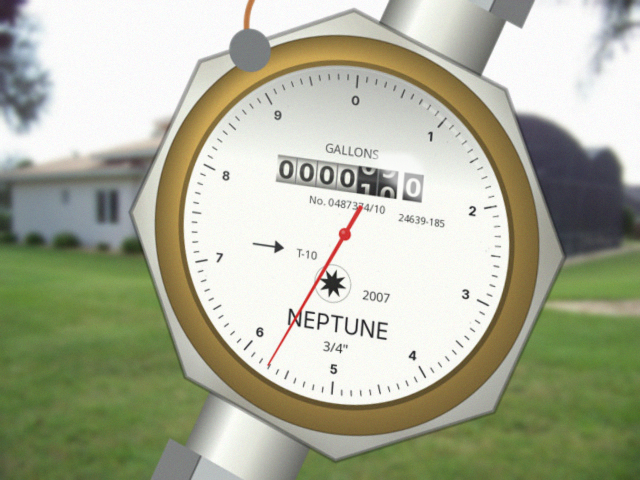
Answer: 95.7
